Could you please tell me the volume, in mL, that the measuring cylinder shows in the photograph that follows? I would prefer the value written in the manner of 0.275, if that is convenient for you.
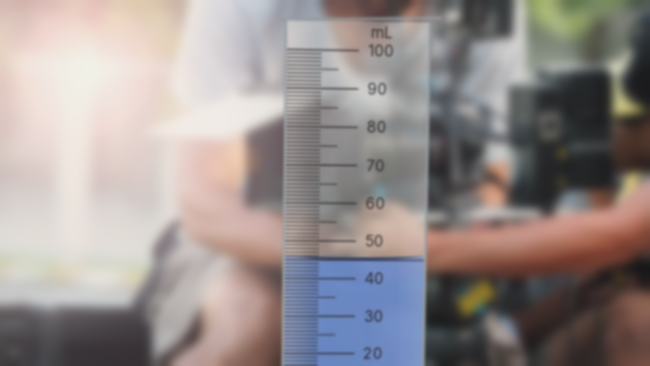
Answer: 45
